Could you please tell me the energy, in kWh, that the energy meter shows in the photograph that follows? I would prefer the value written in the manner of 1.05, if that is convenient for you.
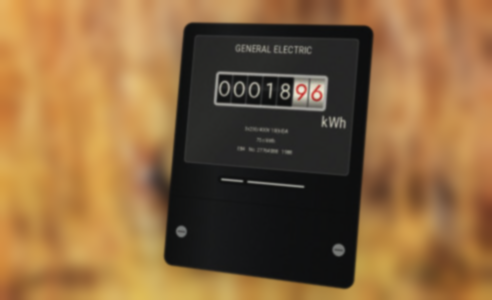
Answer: 18.96
